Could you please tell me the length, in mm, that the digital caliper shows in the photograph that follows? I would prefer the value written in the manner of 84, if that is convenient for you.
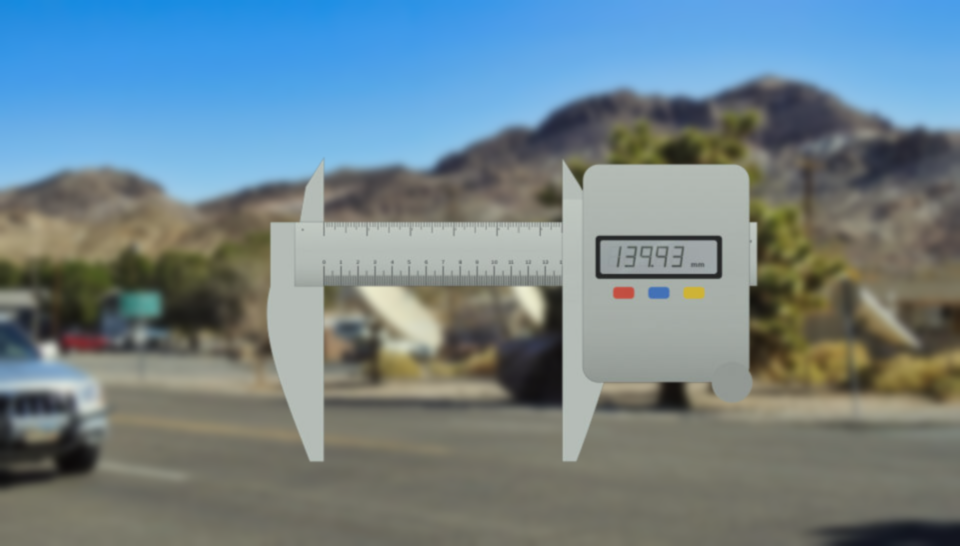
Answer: 139.93
